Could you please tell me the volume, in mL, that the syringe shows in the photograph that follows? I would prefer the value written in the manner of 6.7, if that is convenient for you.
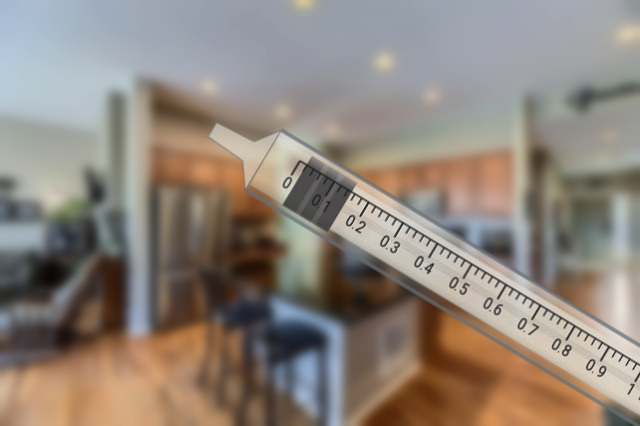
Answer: 0.02
